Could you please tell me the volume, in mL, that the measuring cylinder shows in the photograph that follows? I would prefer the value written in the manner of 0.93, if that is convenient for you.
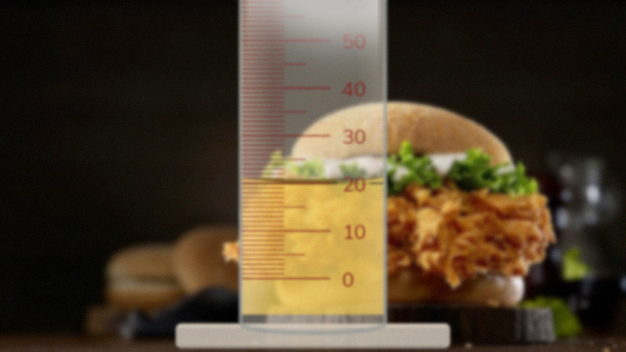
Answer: 20
